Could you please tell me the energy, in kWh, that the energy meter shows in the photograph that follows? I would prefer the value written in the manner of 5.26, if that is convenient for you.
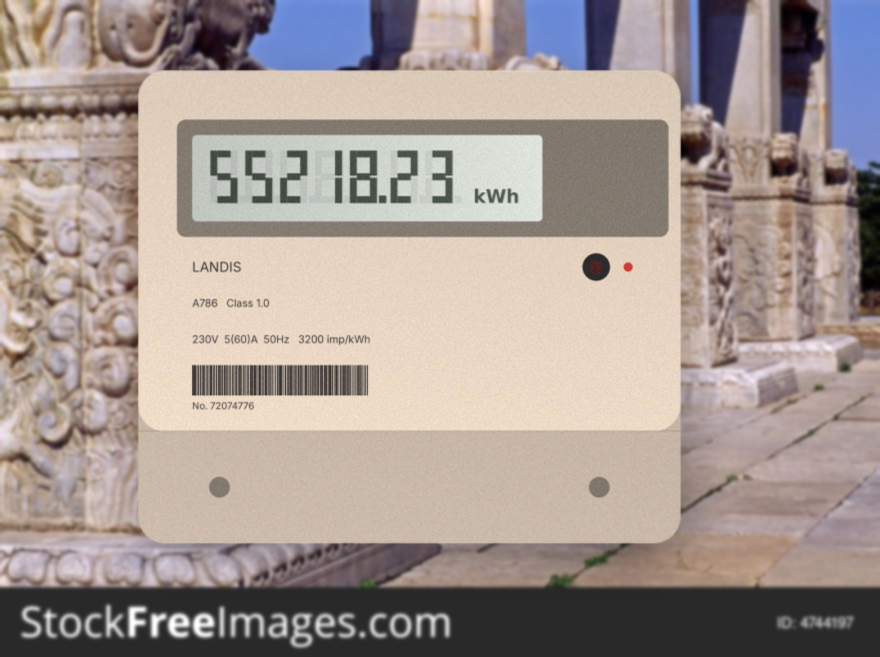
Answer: 55218.23
